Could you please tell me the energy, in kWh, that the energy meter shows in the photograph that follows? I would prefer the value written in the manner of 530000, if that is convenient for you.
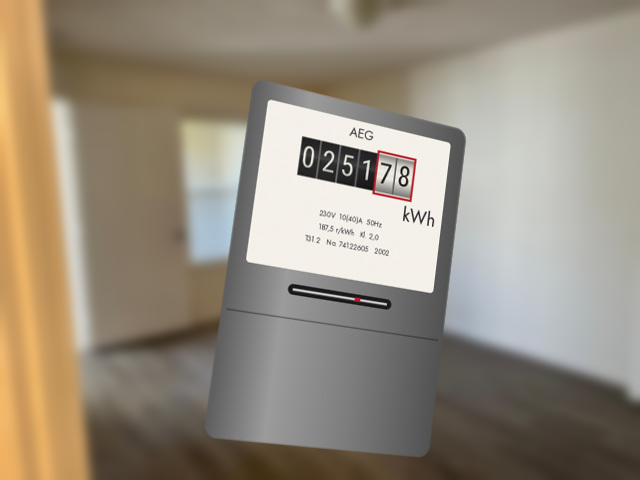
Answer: 251.78
